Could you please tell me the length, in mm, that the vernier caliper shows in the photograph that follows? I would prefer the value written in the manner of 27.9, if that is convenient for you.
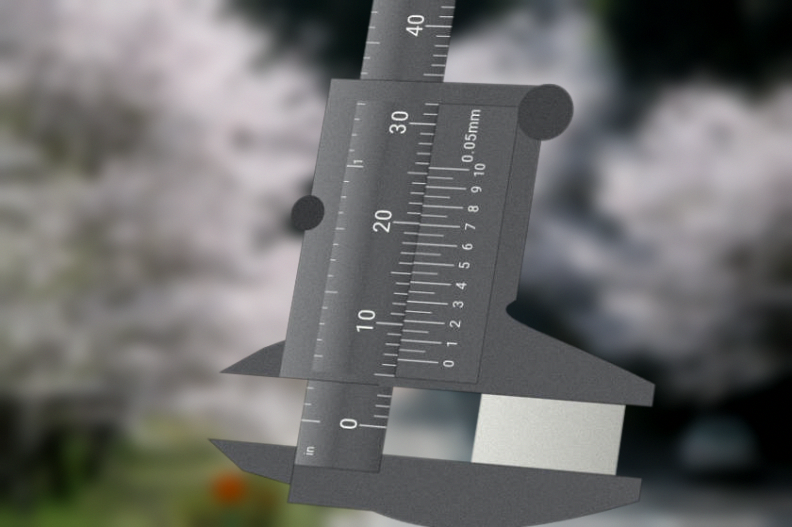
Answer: 6.6
